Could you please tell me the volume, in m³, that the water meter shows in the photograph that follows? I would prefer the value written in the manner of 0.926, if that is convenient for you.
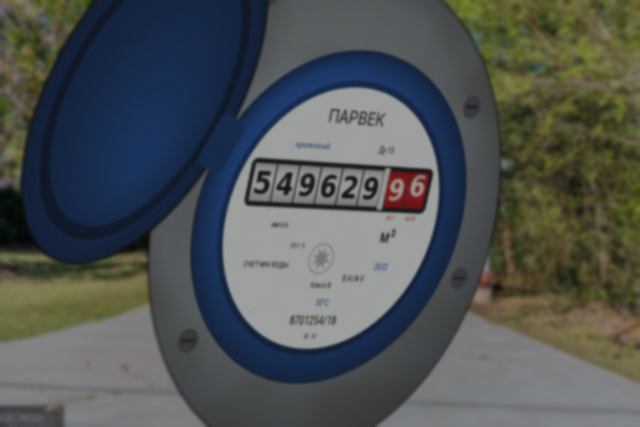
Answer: 549629.96
